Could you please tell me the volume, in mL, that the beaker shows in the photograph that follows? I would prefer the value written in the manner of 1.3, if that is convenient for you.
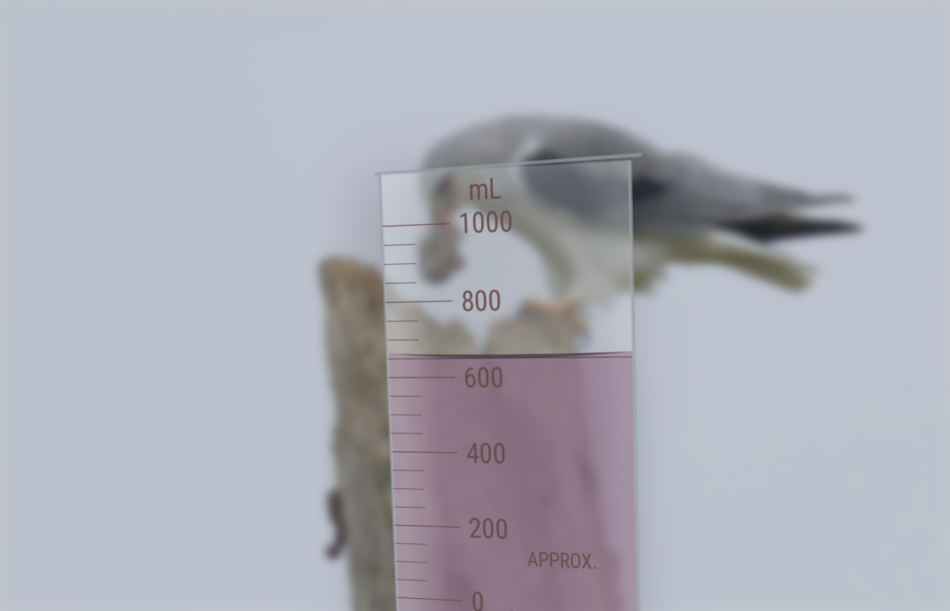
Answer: 650
